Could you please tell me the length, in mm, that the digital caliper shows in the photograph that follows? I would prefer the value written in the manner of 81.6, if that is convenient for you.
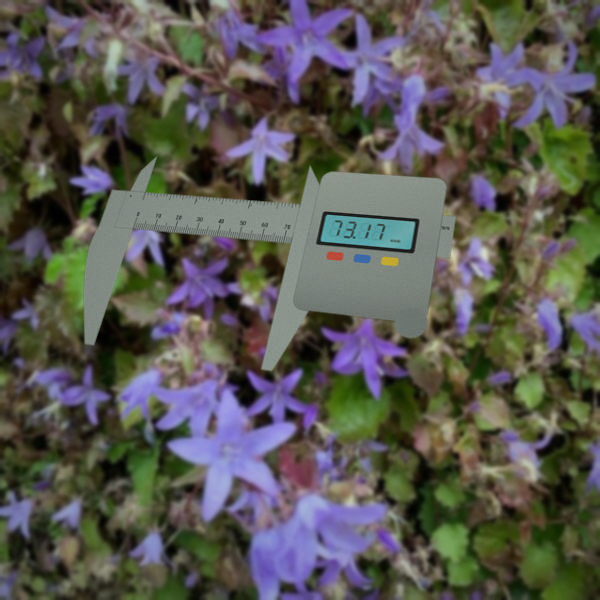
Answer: 73.17
